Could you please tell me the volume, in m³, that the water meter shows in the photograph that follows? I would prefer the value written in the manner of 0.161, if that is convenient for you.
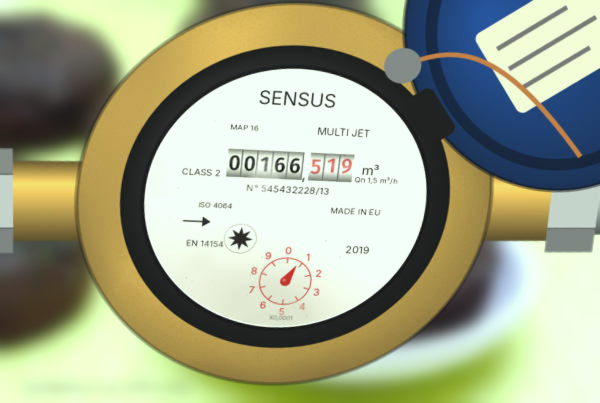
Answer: 166.5190
